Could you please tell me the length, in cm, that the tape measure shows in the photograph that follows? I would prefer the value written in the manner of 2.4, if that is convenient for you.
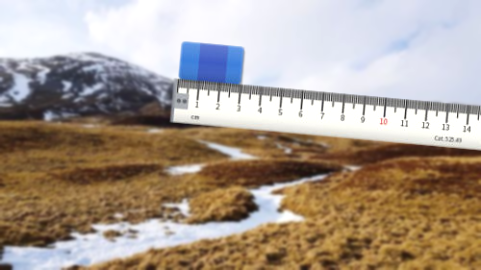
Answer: 3
